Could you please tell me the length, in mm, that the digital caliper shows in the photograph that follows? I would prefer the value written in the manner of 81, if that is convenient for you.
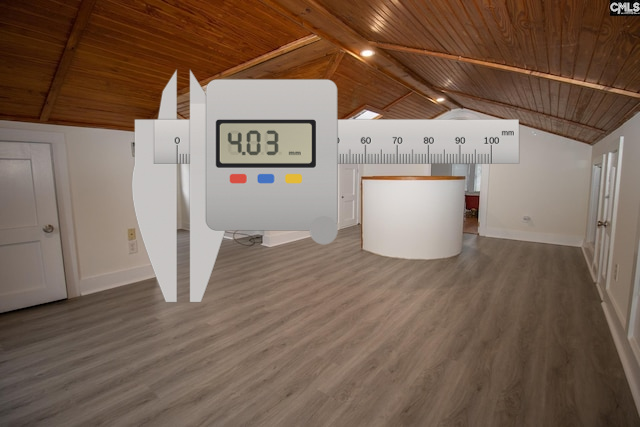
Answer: 4.03
